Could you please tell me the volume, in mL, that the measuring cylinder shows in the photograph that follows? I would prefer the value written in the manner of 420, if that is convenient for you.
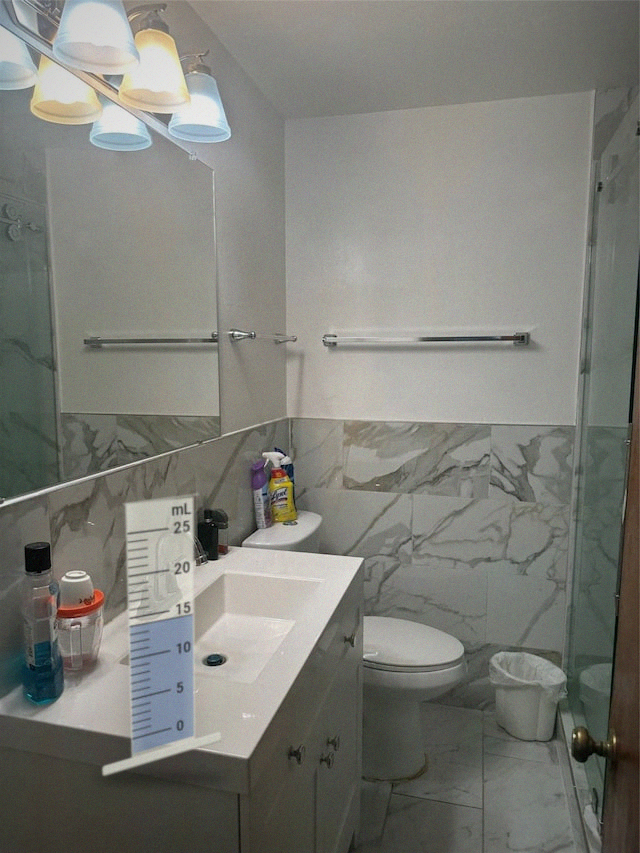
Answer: 14
